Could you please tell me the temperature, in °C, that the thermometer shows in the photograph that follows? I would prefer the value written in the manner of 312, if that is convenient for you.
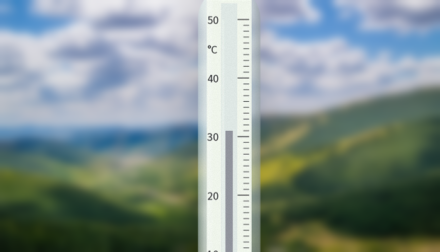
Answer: 31
